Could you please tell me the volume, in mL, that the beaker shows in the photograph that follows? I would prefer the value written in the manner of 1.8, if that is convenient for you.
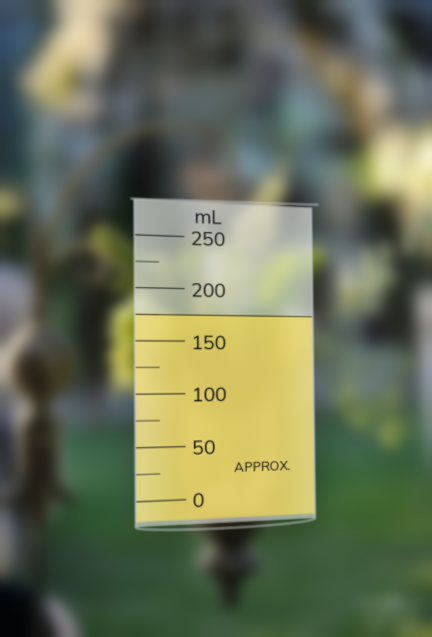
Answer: 175
